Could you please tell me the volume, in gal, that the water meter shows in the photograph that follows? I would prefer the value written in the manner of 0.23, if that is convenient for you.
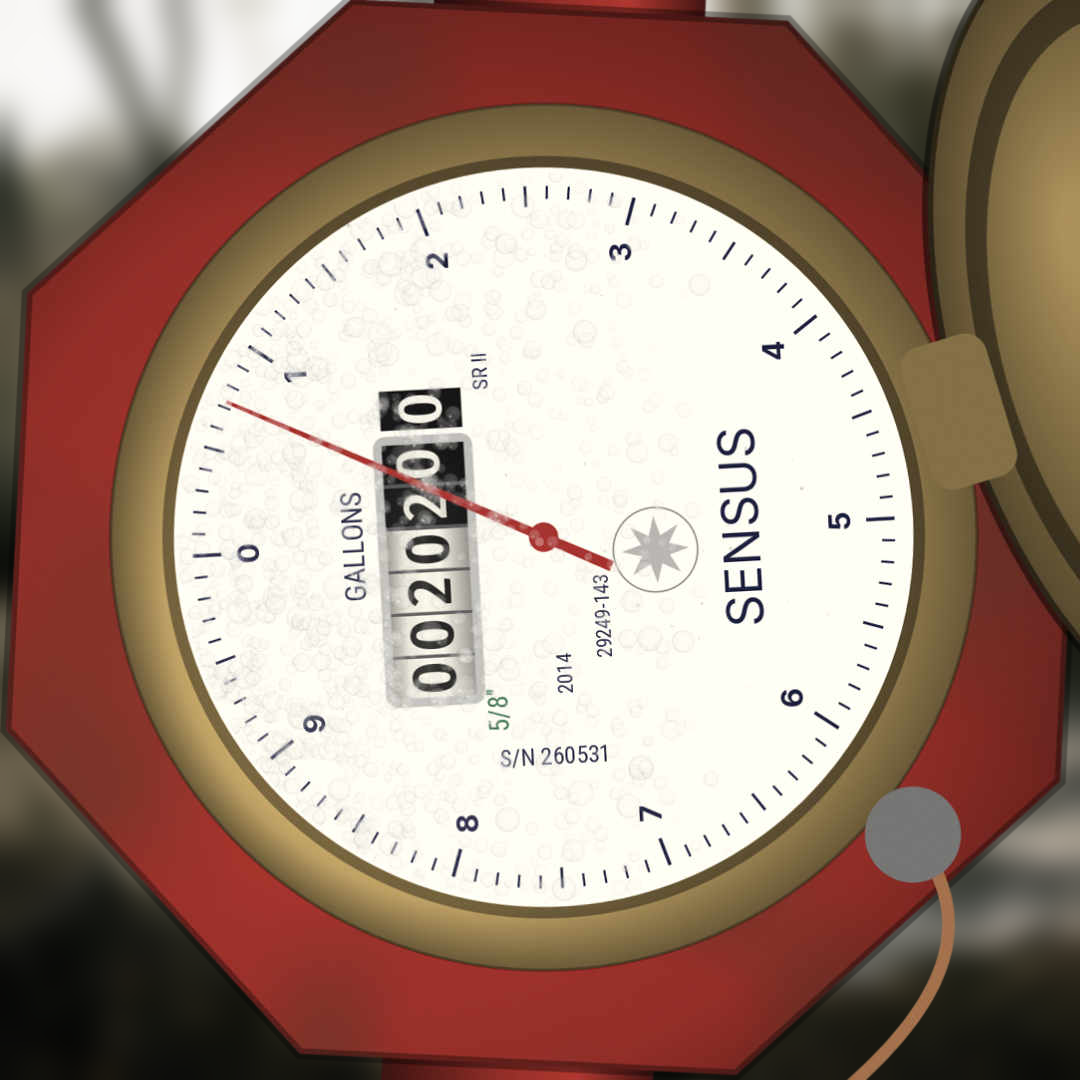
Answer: 20200.7
